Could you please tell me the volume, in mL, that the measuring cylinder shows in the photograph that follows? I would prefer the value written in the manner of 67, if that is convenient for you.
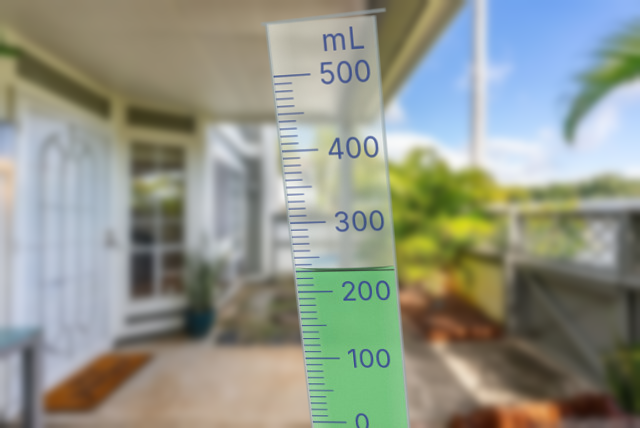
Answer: 230
